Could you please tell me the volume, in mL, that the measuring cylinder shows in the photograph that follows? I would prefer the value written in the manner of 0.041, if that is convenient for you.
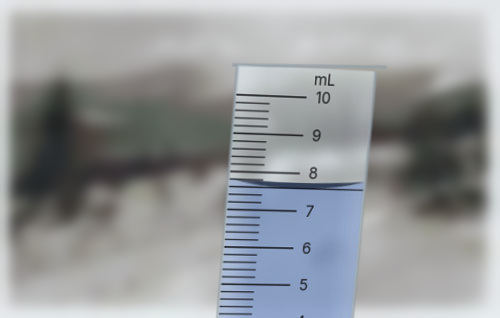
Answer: 7.6
